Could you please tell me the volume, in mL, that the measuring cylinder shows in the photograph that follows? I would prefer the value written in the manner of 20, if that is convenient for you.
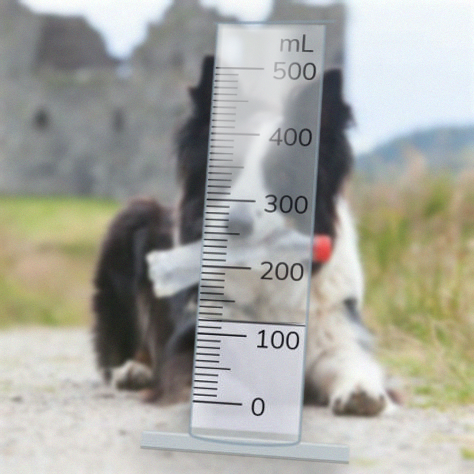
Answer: 120
